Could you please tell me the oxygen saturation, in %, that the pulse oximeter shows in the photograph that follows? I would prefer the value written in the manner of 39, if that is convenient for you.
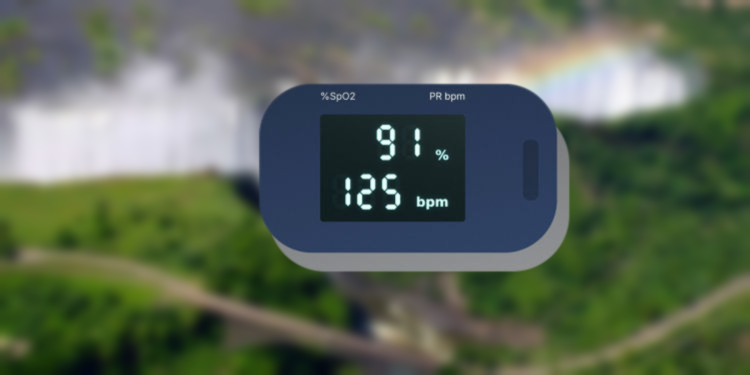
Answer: 91
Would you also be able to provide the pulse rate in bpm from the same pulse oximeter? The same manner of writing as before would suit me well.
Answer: 125
